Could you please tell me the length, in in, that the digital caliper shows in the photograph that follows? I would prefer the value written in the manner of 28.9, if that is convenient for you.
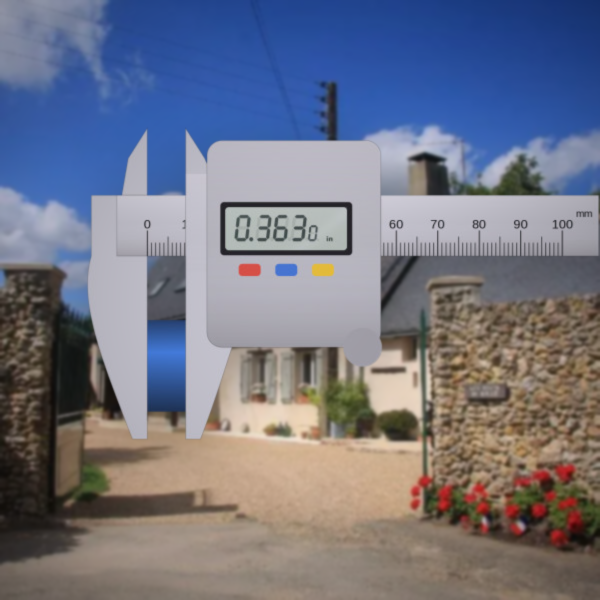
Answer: 0.3630
